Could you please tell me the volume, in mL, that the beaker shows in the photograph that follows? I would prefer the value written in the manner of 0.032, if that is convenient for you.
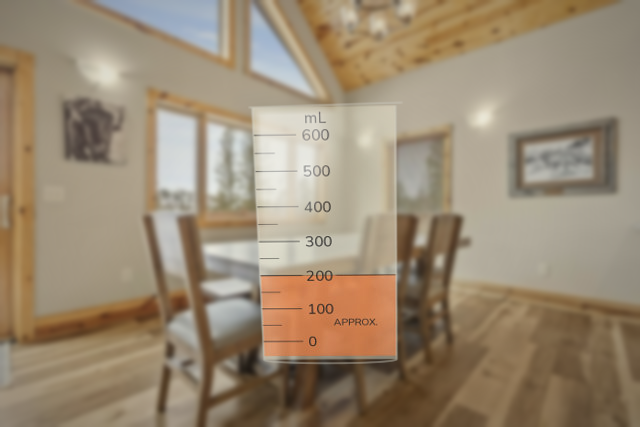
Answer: 200
